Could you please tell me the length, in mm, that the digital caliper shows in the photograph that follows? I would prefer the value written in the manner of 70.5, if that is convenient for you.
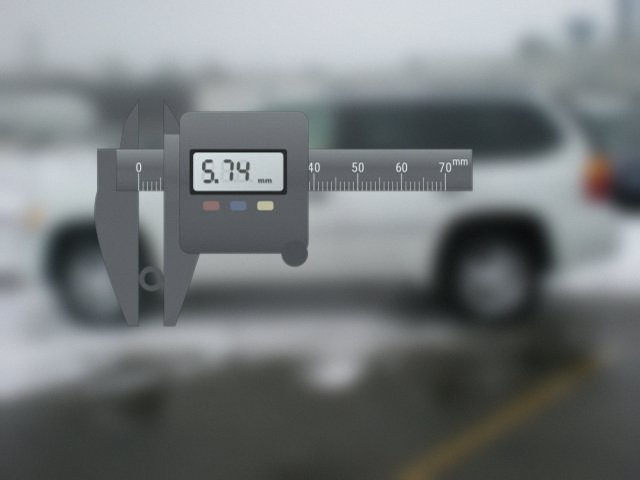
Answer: 5.74
